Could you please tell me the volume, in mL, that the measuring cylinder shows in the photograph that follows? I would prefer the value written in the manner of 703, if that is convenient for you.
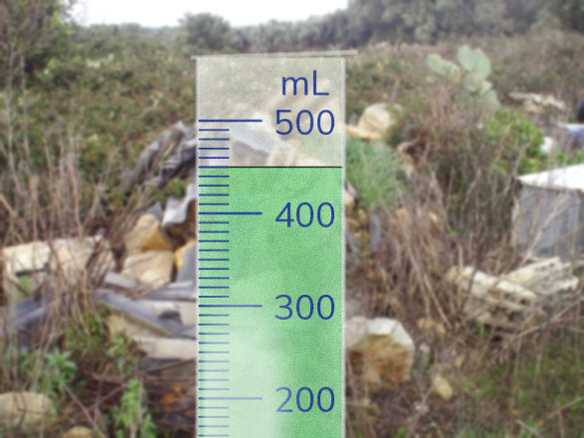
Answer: 450
